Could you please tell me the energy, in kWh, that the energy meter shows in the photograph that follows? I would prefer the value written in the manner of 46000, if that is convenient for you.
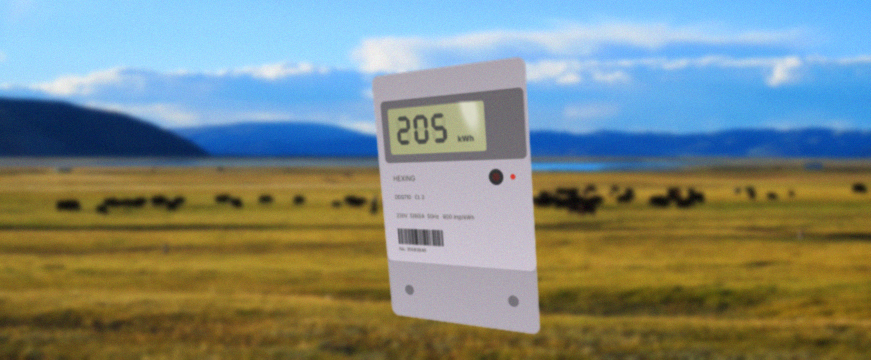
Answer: 205
